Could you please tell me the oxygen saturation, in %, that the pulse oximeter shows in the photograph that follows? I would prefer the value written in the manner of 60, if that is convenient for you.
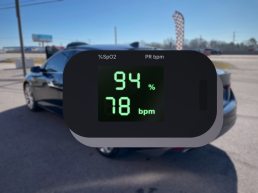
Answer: 94
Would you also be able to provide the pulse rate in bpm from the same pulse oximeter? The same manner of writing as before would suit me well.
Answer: 78
